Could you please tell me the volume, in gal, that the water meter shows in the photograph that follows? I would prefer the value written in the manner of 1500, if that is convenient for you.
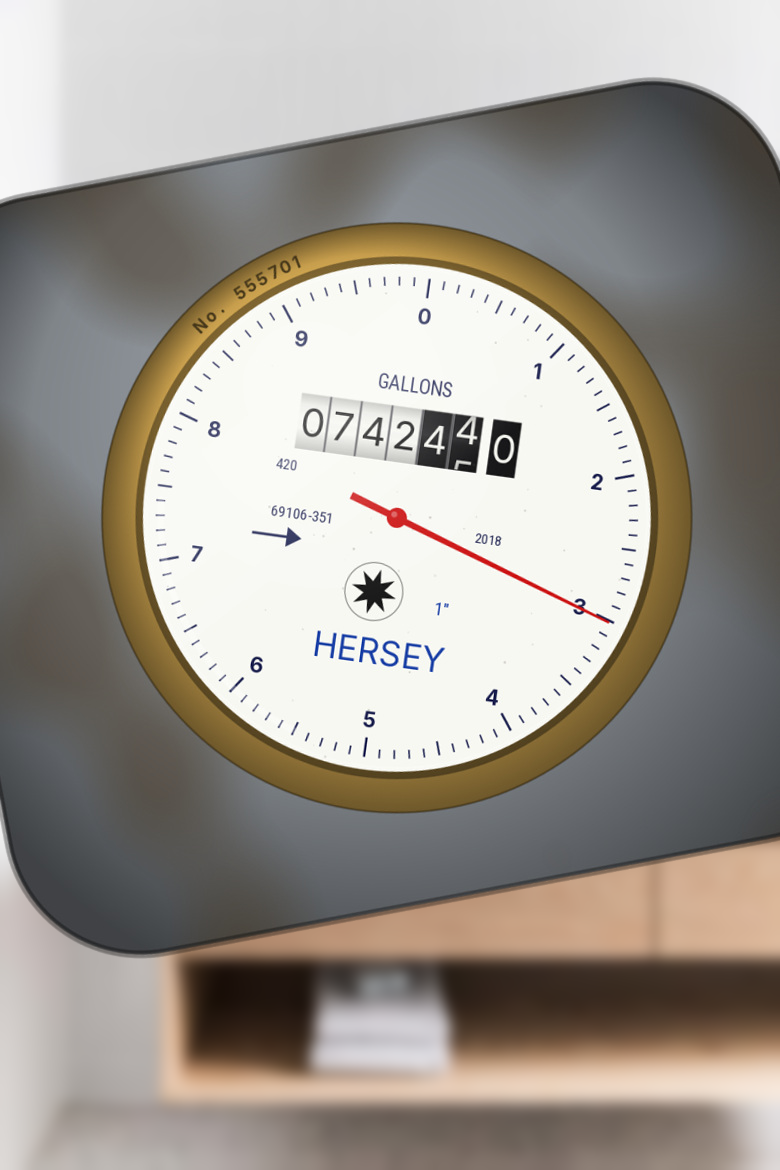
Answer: 742443.0
